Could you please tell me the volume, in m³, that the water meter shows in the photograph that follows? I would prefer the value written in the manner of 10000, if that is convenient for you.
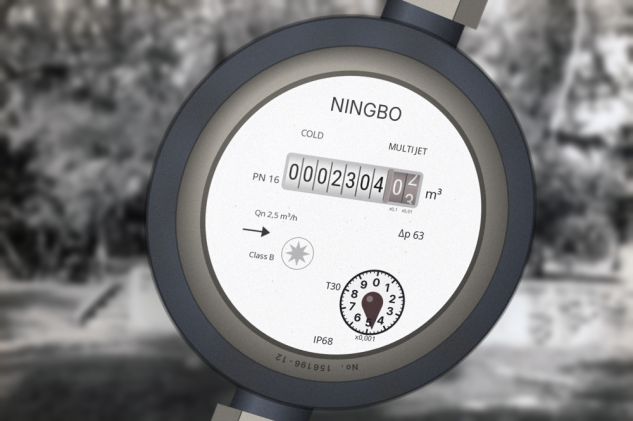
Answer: 2304.024
